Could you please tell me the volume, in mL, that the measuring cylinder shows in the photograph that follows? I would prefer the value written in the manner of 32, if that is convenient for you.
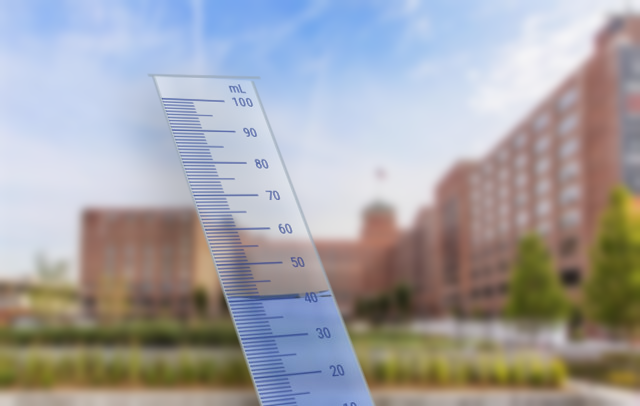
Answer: 40
